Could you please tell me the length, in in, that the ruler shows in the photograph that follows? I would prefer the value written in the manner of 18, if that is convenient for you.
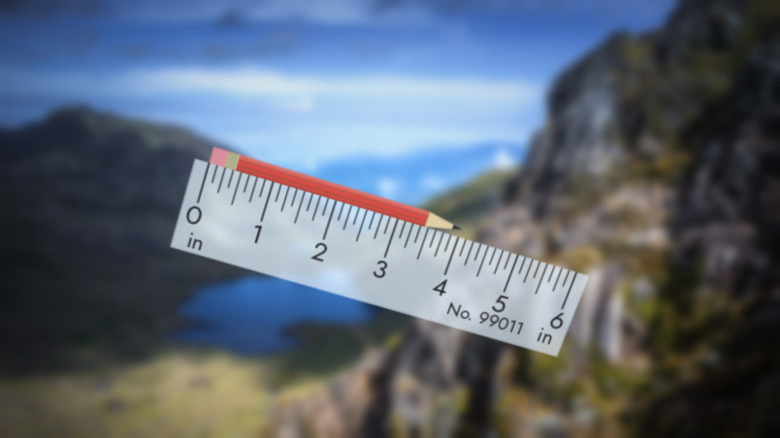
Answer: 4
